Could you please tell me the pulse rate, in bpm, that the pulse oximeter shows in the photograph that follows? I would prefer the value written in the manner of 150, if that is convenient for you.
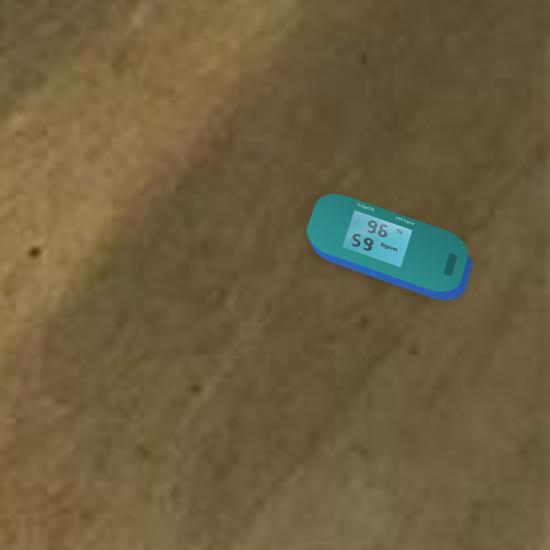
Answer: 59
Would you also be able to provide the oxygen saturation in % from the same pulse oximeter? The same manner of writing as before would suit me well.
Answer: 96
